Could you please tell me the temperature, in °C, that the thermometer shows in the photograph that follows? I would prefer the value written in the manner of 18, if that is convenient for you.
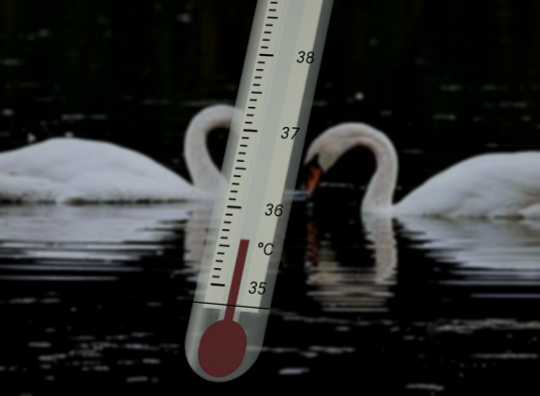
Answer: 35.6
